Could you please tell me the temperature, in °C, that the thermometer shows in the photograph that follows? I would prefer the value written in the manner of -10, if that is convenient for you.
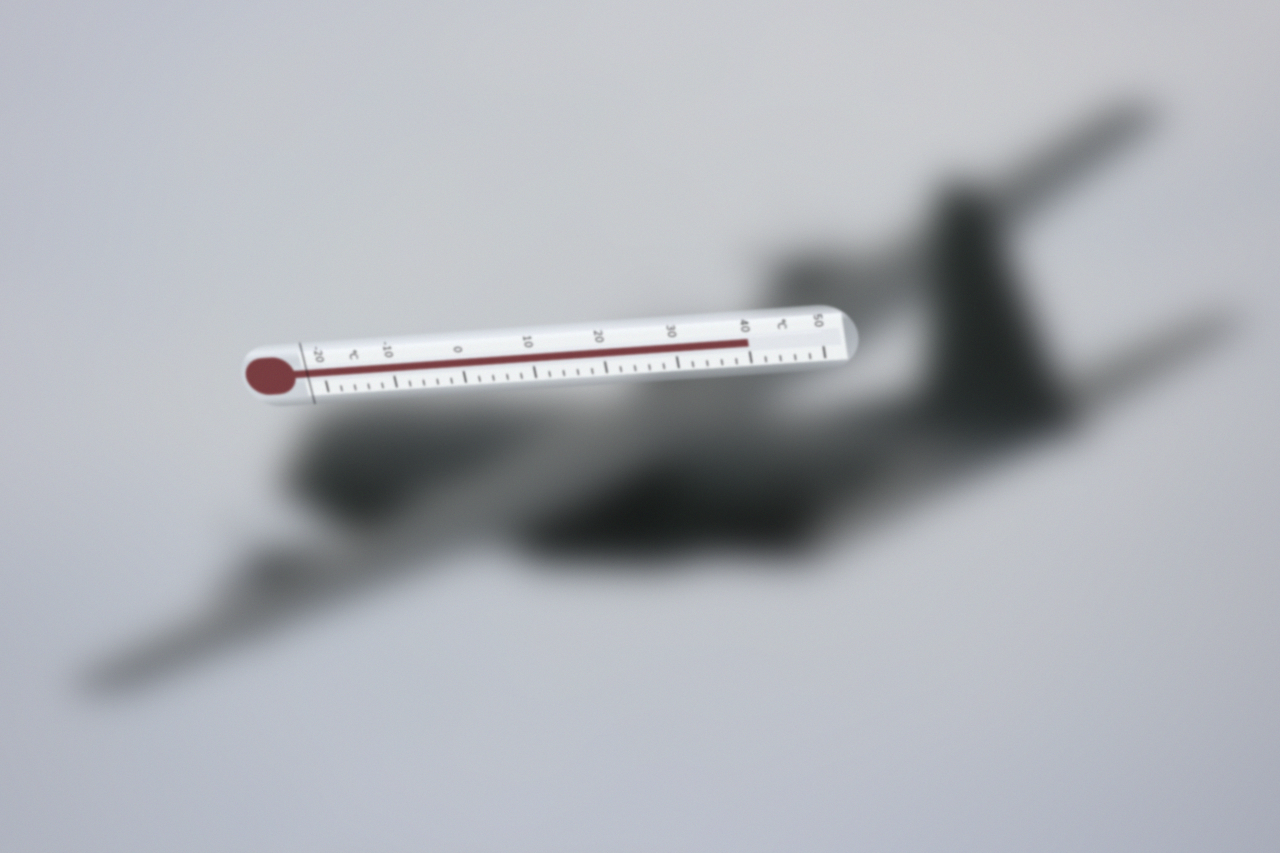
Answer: 40
